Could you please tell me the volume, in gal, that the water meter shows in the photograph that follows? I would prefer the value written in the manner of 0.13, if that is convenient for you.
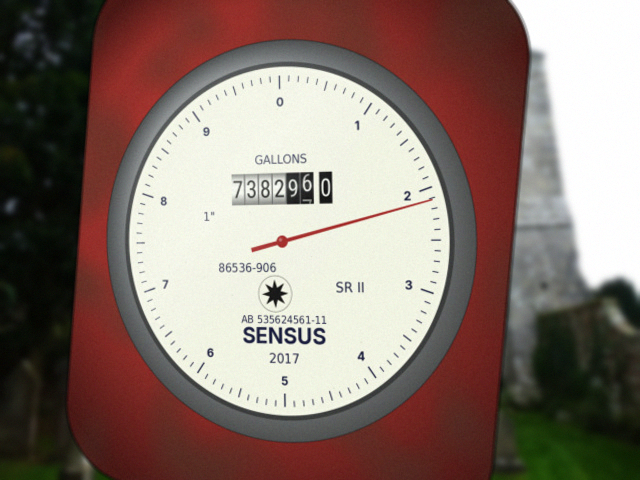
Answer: 7382962.1
